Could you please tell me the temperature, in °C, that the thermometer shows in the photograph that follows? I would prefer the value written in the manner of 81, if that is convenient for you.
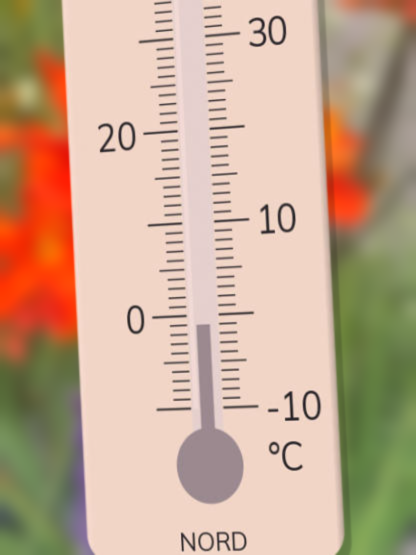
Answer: -1
